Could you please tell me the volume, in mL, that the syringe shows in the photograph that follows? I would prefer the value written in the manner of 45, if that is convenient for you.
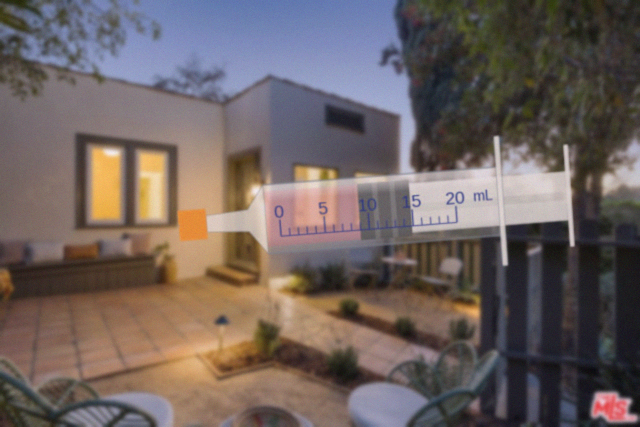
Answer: 9
